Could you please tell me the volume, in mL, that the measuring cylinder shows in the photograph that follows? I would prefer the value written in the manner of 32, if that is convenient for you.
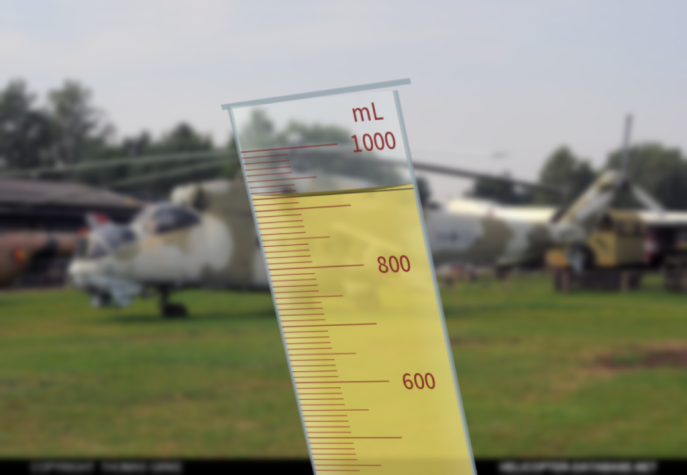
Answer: 920
